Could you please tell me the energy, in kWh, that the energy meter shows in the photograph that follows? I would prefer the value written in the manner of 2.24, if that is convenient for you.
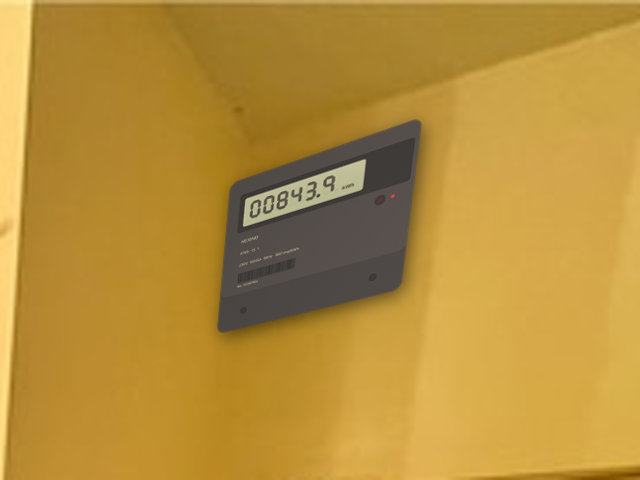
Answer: 843.9
